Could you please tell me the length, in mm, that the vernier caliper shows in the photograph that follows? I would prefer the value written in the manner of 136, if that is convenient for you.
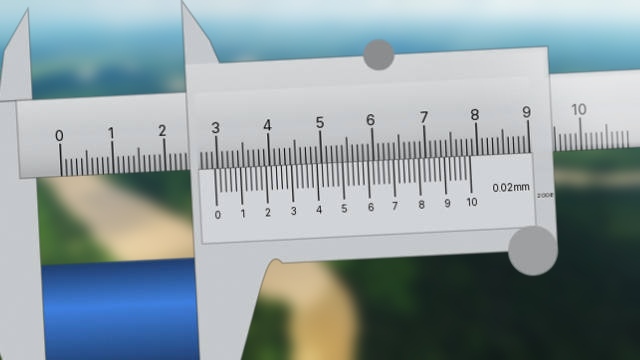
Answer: 29.5
